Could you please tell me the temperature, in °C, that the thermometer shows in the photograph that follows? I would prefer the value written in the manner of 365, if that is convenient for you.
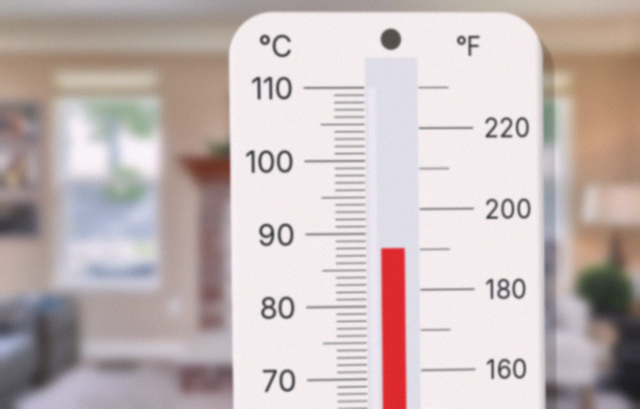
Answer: 88
